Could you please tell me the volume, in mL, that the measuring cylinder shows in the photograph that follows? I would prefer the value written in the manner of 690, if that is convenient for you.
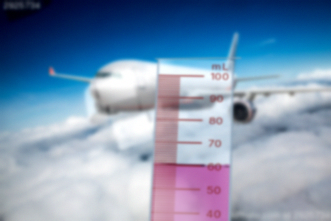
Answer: 60
